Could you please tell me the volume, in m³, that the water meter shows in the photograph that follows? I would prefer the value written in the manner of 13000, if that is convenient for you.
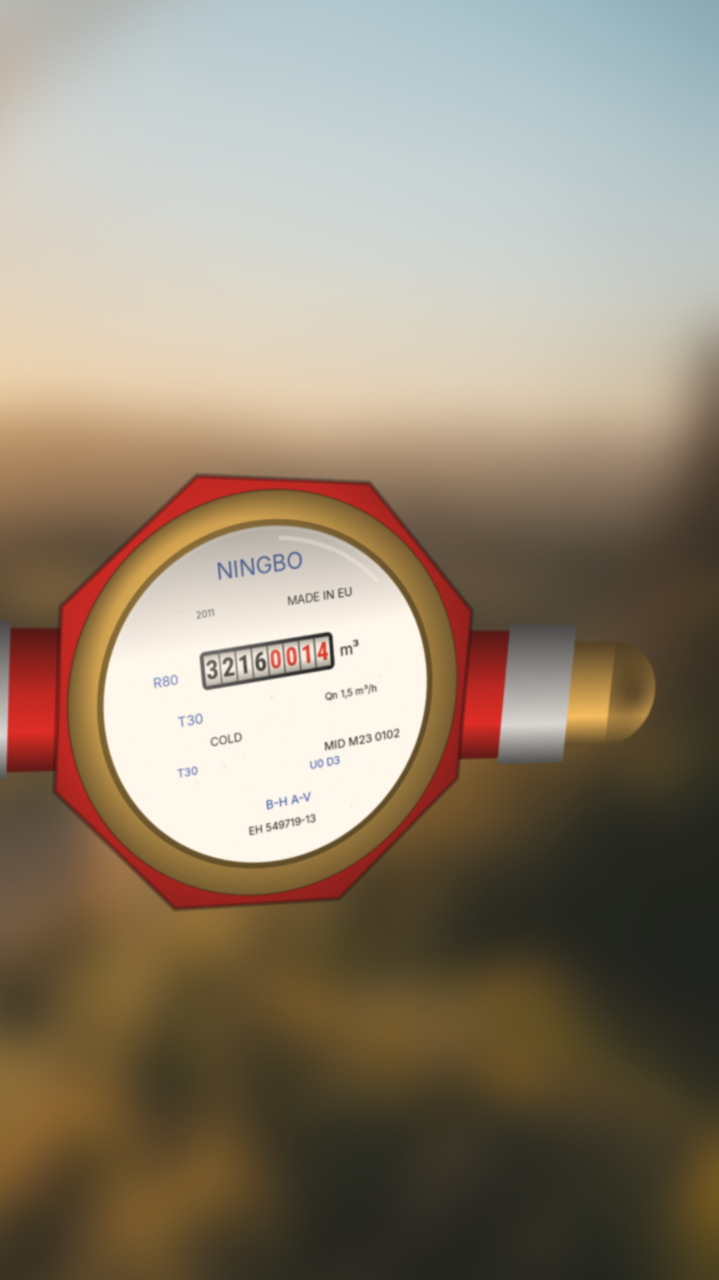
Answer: 3216.0014
